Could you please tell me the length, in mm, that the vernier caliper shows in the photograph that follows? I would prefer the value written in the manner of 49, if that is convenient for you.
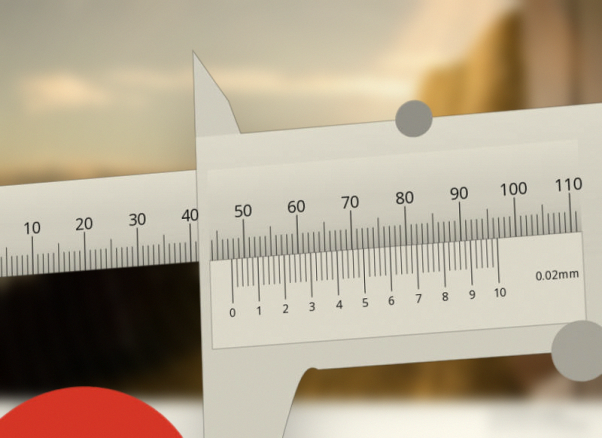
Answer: 47.6
